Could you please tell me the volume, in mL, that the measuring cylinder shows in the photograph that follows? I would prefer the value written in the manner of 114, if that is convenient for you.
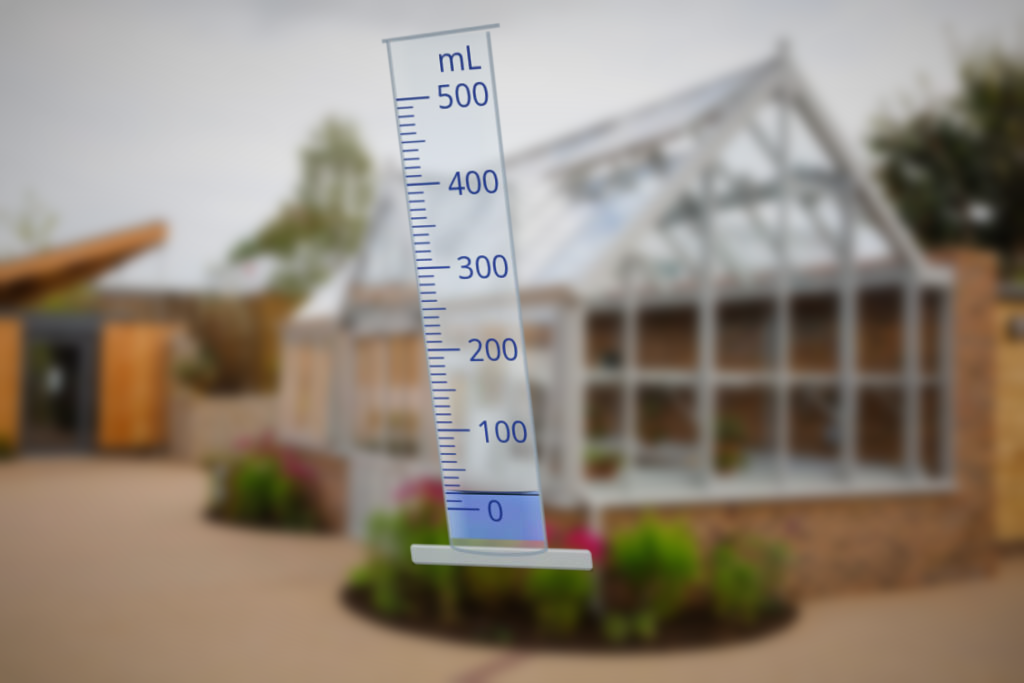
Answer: 20
